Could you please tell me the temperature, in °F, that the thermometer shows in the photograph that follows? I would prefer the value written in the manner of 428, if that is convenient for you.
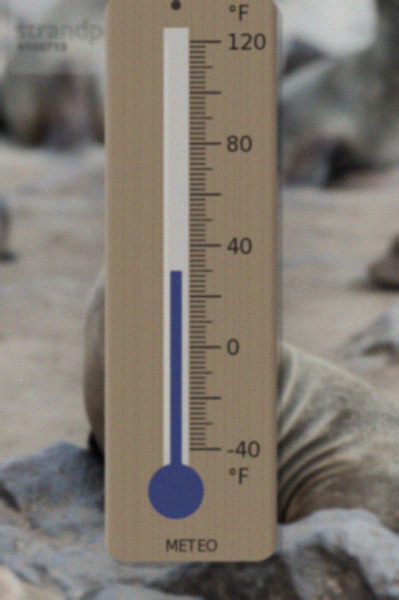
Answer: 30
